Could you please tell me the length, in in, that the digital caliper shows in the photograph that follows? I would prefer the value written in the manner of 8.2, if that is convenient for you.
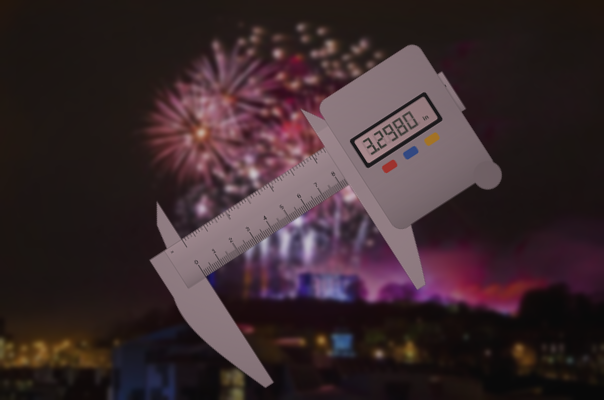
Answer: 3.2980
